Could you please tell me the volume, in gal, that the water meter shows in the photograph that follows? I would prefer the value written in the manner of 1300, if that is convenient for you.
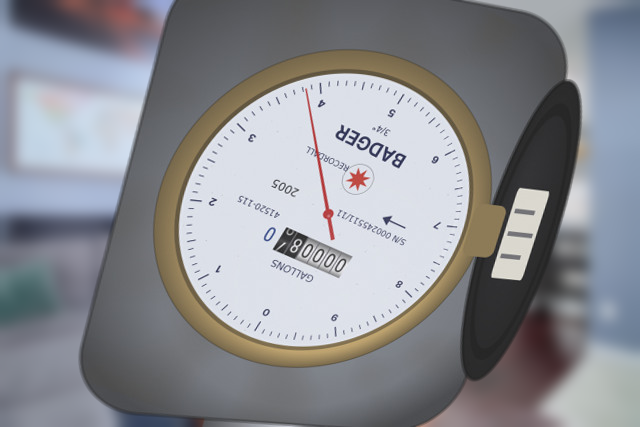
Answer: 873.8
